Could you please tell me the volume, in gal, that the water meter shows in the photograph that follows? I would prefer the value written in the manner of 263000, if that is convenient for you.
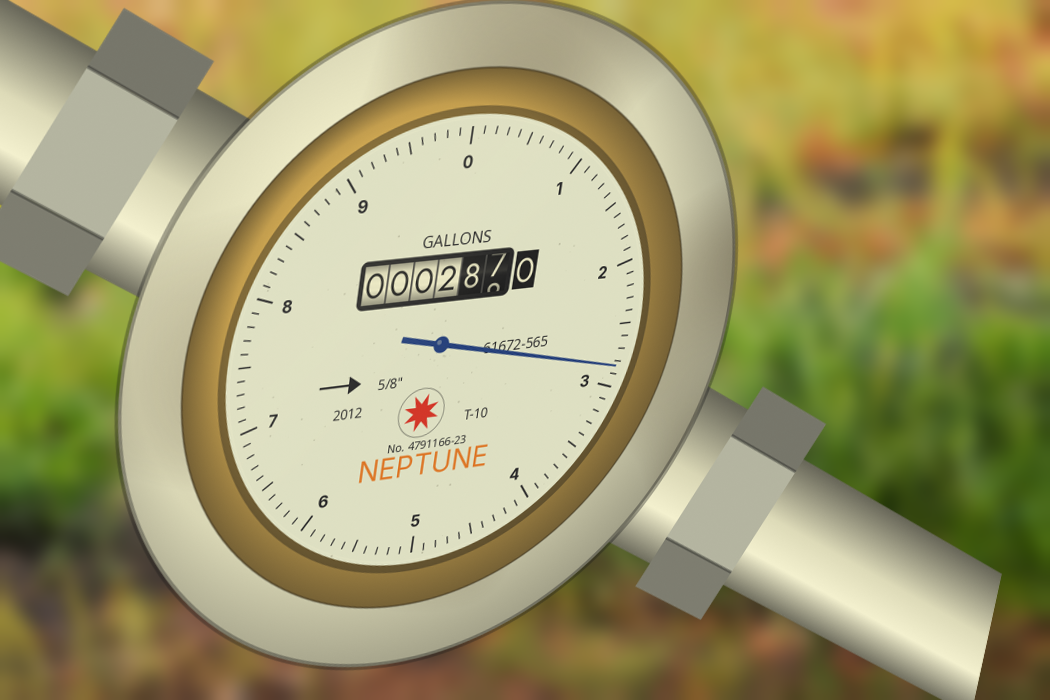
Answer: 2872.8
